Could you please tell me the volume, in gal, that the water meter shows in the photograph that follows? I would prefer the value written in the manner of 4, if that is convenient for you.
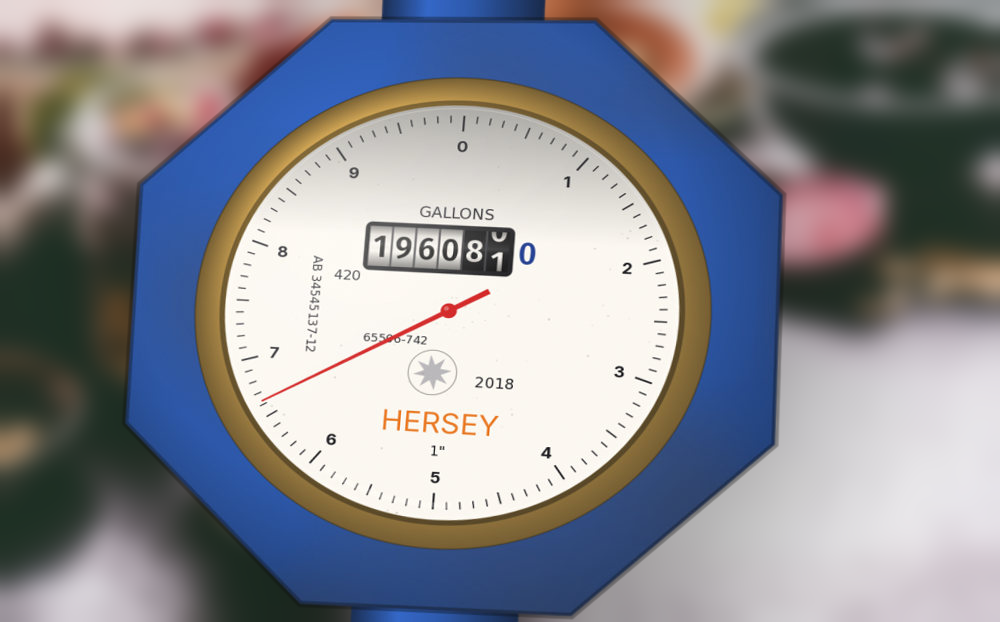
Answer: 1960806.6
